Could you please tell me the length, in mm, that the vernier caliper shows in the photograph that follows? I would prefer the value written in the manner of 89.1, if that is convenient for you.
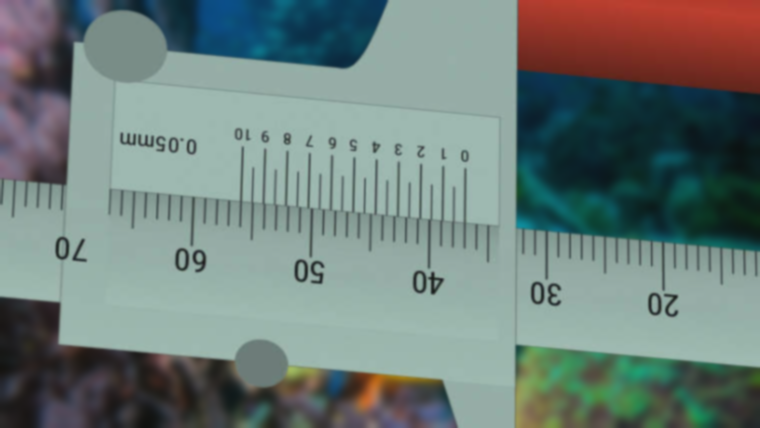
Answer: 37.0
